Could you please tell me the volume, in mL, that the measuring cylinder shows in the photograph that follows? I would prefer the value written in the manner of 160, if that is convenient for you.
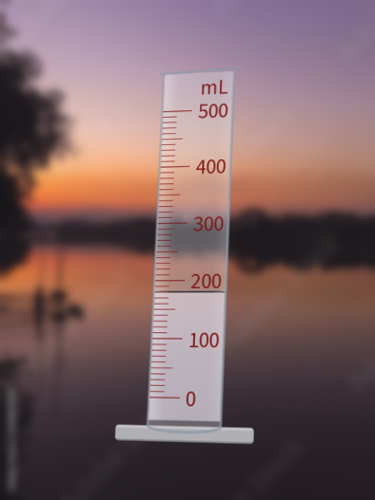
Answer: 180
